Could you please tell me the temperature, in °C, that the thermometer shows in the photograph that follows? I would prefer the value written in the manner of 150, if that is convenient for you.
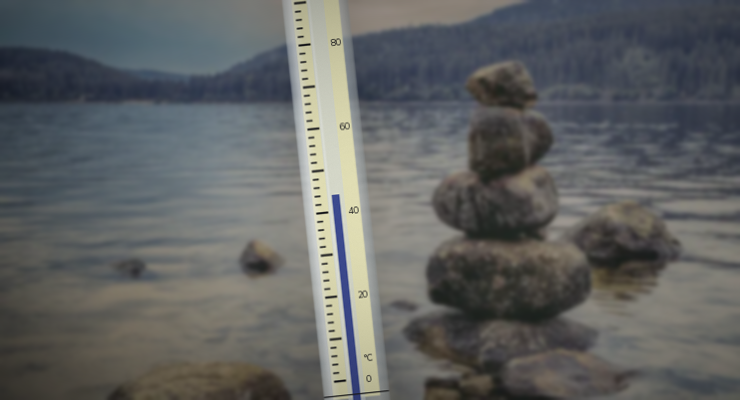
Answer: 44
